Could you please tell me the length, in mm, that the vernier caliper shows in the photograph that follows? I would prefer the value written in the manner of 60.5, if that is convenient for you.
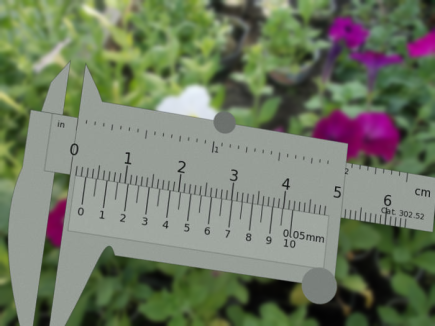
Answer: 2.8
